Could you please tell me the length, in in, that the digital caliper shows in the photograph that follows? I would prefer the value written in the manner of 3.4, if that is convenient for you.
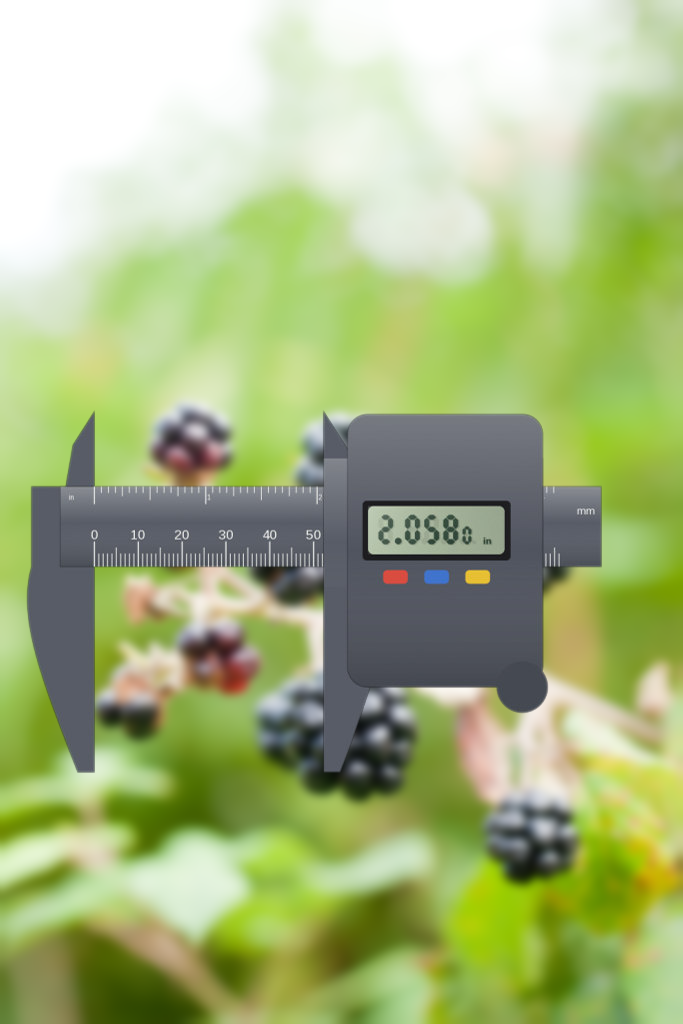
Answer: 2.0580
